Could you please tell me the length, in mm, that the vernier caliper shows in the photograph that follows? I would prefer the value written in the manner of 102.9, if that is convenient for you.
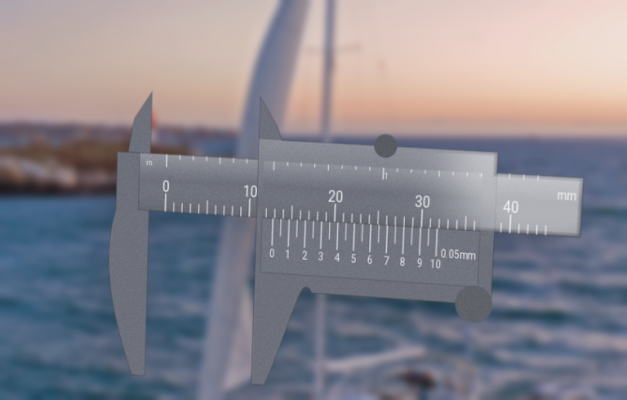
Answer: 12.8
